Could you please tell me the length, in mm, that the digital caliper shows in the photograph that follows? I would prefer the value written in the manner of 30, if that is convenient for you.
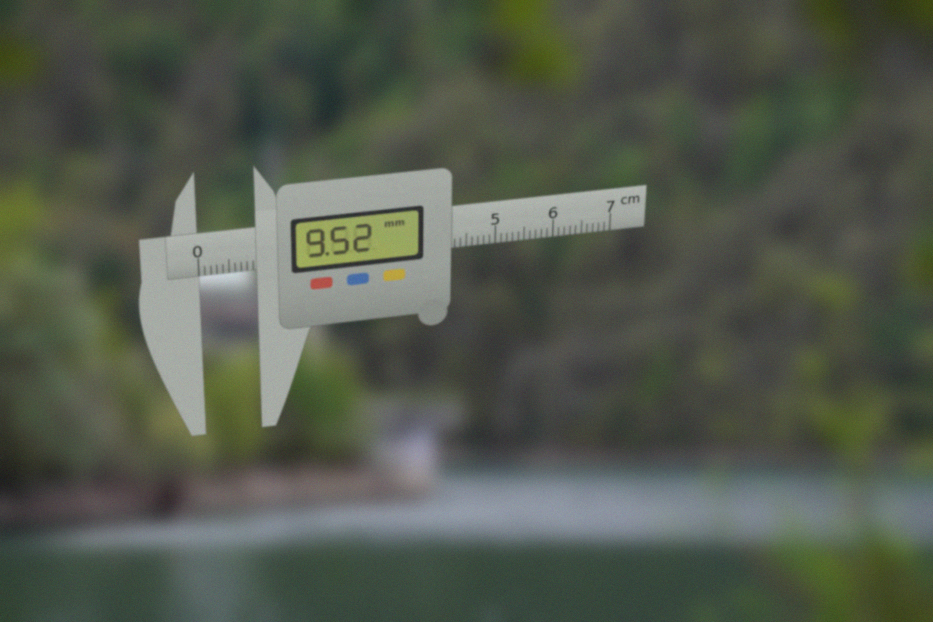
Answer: 9.52
